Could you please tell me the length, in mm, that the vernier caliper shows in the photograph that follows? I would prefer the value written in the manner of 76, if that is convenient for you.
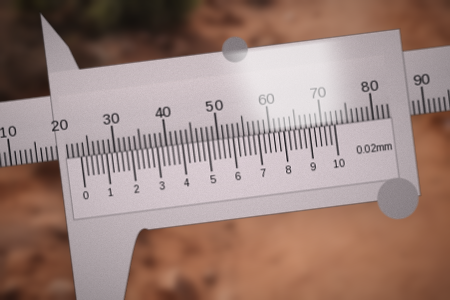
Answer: 23.5
